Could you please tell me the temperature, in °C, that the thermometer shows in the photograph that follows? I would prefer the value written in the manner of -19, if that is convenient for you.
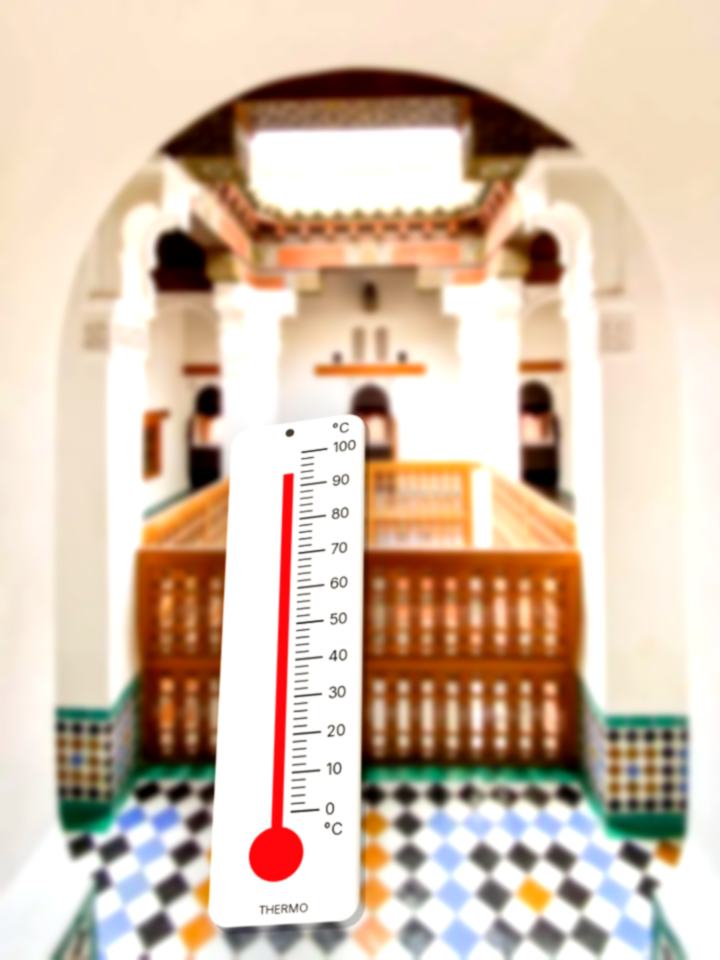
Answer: 94
